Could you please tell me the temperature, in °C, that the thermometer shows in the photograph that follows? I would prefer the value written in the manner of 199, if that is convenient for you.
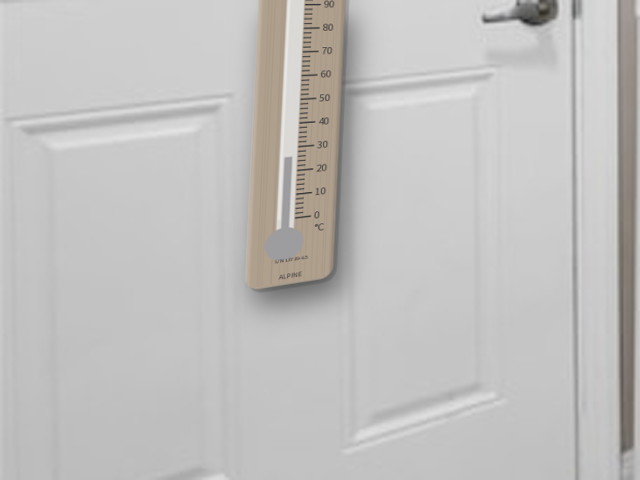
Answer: 26
